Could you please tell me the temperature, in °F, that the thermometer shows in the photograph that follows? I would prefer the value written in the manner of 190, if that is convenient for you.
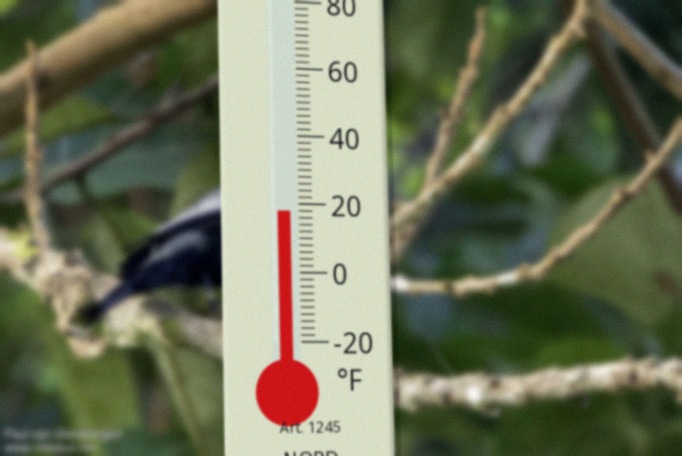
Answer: 18
